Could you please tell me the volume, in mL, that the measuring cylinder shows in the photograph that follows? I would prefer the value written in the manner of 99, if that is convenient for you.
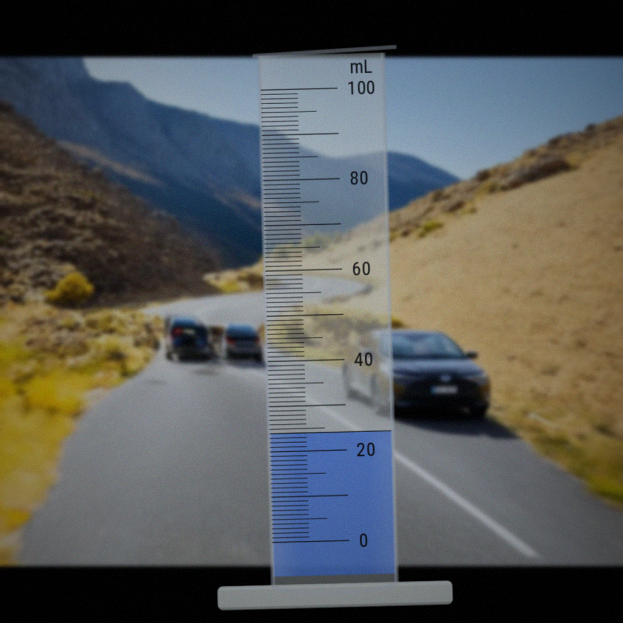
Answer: 24
